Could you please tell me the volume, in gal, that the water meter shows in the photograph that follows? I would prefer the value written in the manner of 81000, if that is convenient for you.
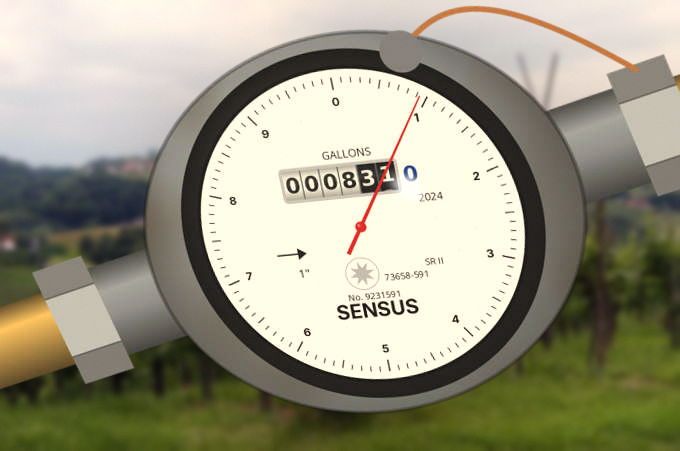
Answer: 8310.9
